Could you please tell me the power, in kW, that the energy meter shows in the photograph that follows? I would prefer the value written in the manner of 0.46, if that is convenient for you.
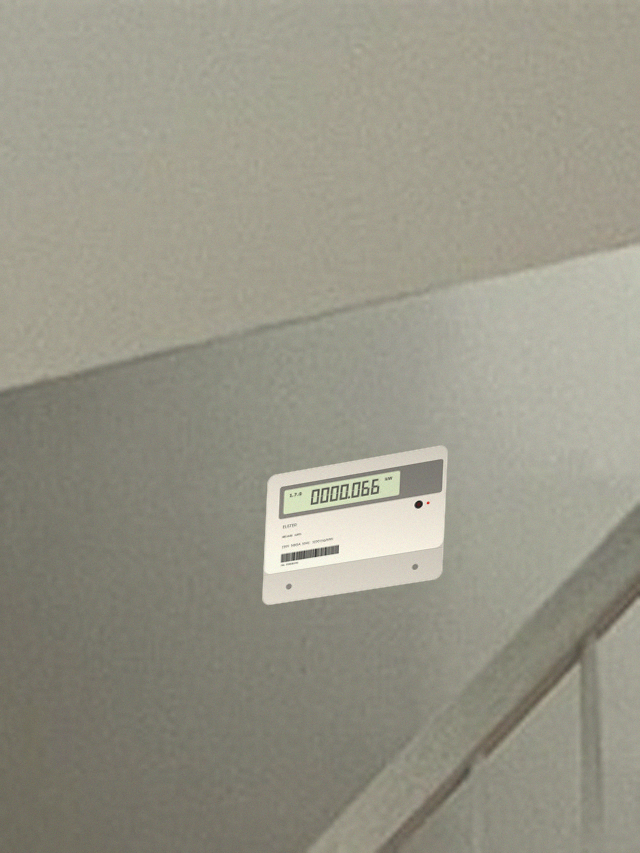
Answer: 0.066
